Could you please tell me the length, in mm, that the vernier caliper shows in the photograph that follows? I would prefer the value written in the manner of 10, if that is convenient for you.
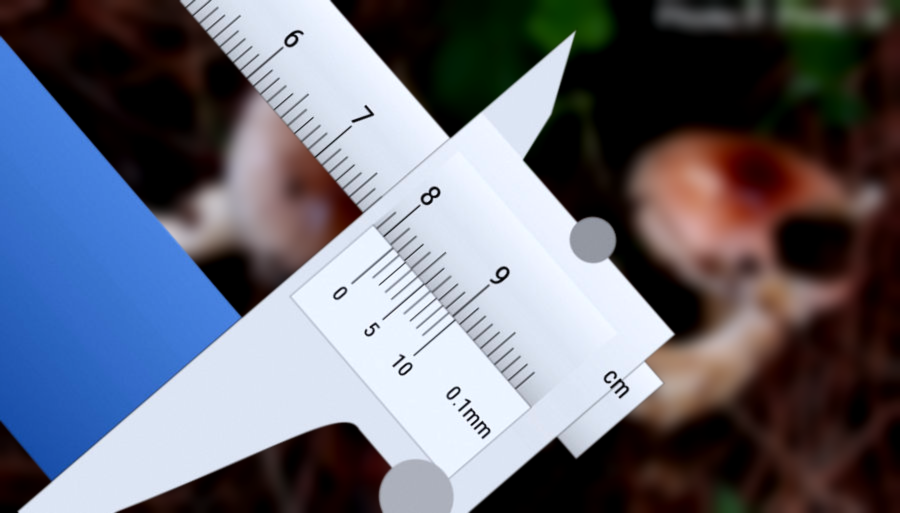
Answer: 81.4
